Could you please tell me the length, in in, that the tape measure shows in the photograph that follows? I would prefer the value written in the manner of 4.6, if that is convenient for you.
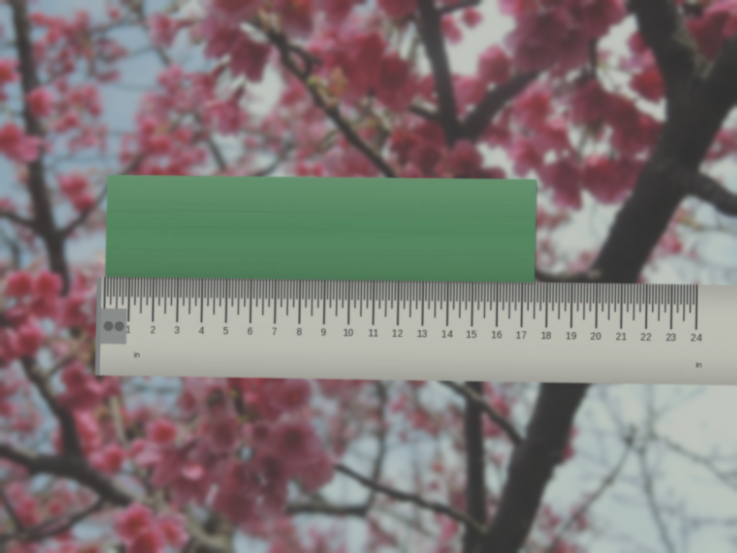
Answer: 17.5
